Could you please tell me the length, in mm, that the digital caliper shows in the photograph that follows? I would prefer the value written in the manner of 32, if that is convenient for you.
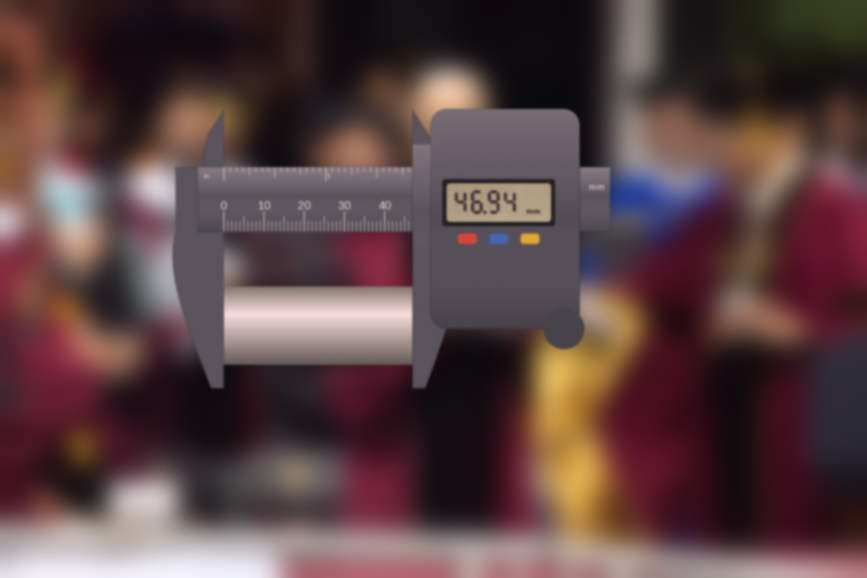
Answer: 46.94
